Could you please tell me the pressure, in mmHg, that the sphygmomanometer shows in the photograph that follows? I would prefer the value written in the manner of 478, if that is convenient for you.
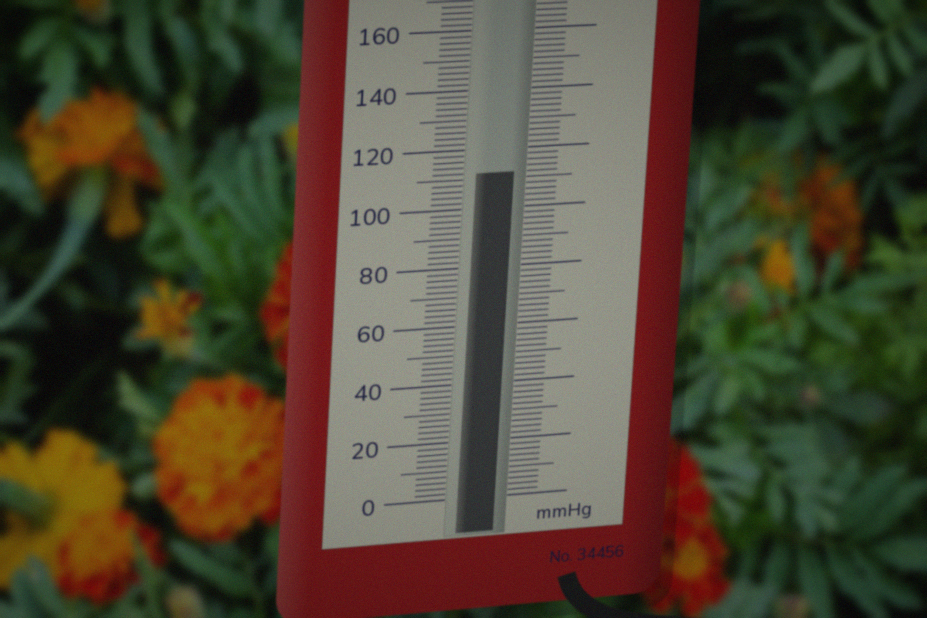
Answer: 112
